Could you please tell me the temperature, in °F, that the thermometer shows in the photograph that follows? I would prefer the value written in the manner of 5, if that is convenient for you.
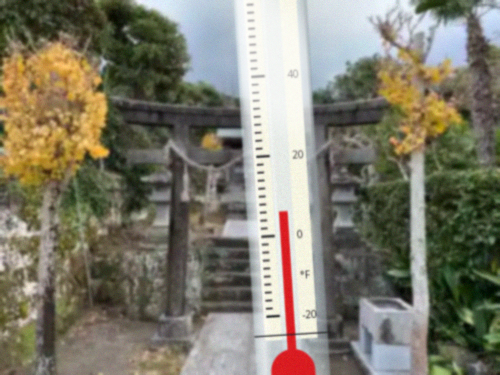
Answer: 6
